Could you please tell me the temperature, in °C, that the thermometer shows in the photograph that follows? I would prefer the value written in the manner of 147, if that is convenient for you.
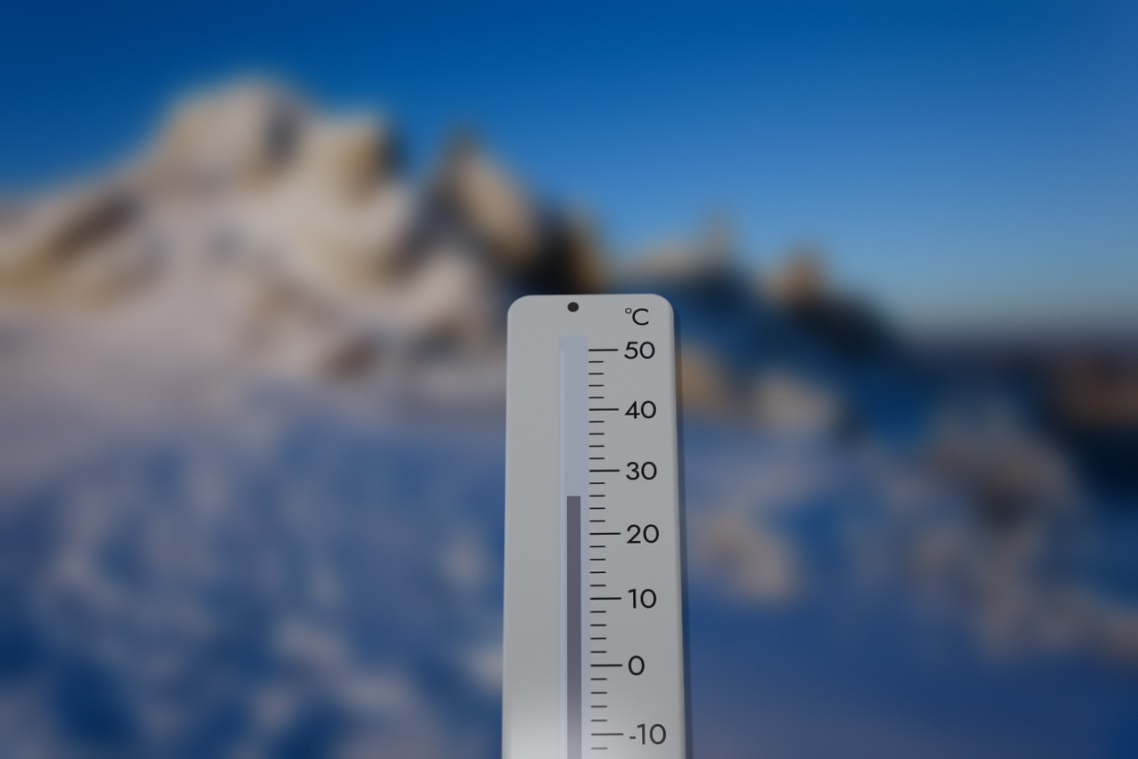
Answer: 26
